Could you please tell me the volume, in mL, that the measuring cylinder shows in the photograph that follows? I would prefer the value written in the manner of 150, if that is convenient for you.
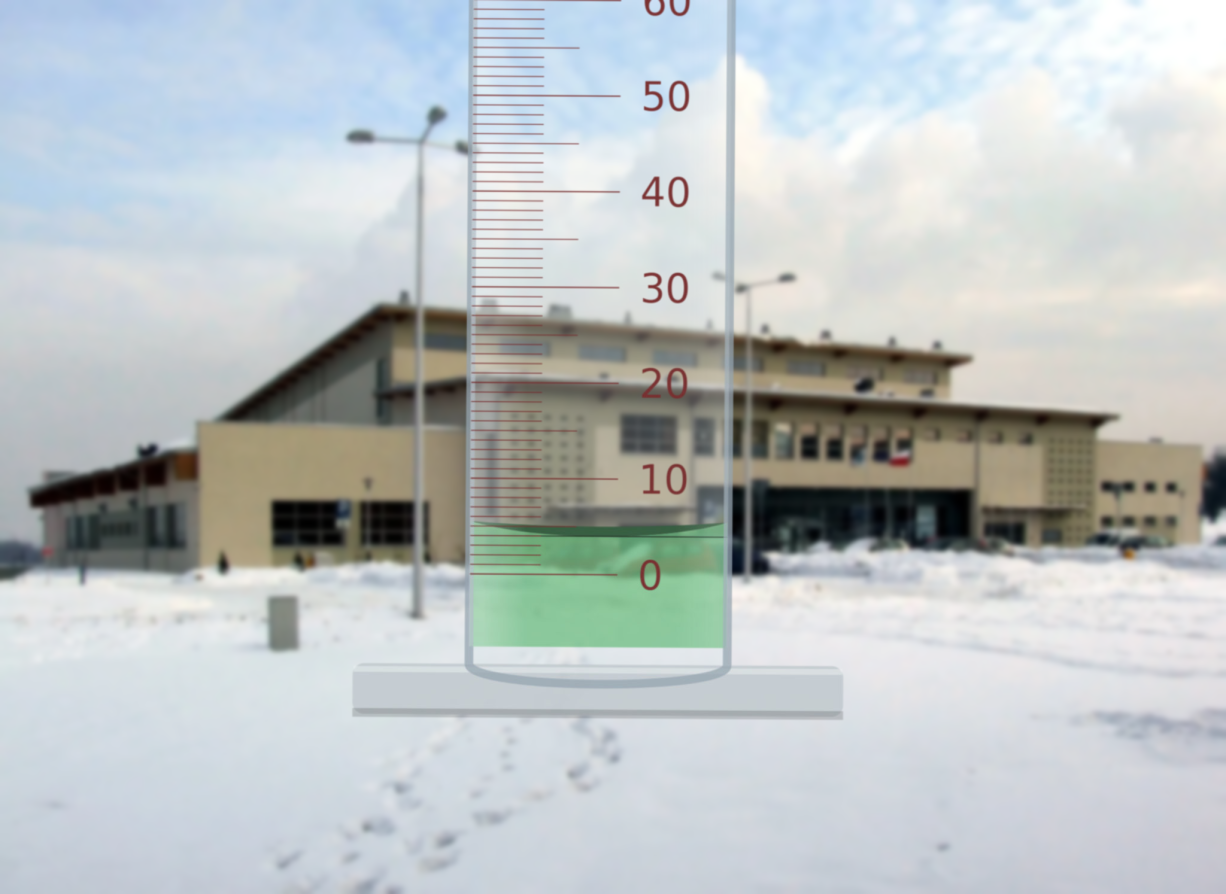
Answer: 4
